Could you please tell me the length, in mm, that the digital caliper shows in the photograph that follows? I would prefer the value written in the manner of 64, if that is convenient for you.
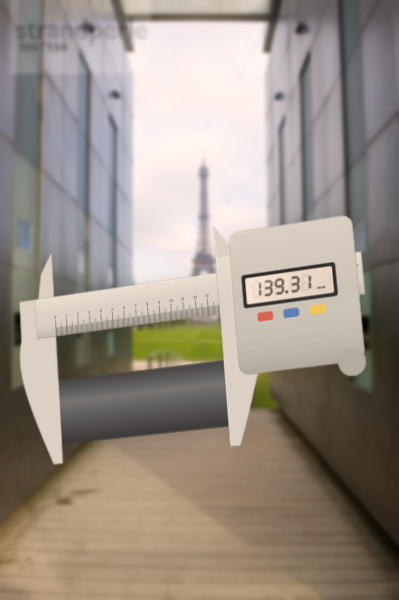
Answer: 139.31
